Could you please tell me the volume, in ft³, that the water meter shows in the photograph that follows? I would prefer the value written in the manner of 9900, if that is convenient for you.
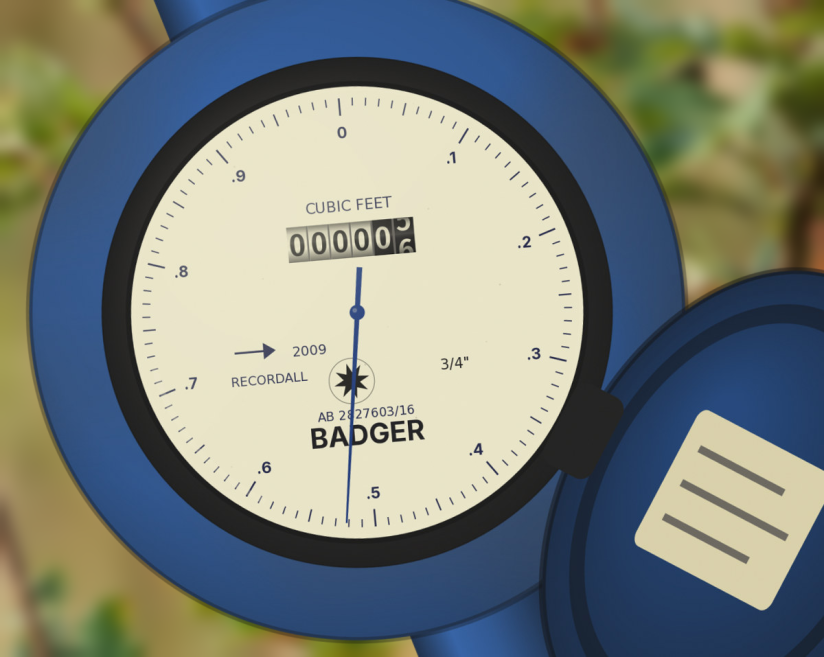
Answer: 5.52
